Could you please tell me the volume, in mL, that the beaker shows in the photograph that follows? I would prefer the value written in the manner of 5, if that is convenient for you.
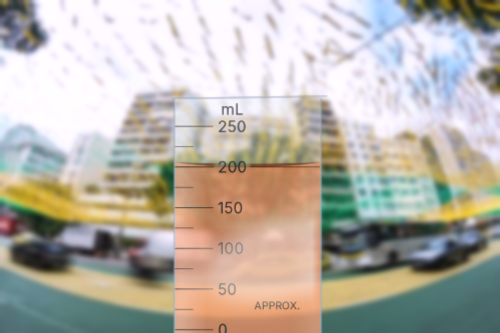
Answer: 200
